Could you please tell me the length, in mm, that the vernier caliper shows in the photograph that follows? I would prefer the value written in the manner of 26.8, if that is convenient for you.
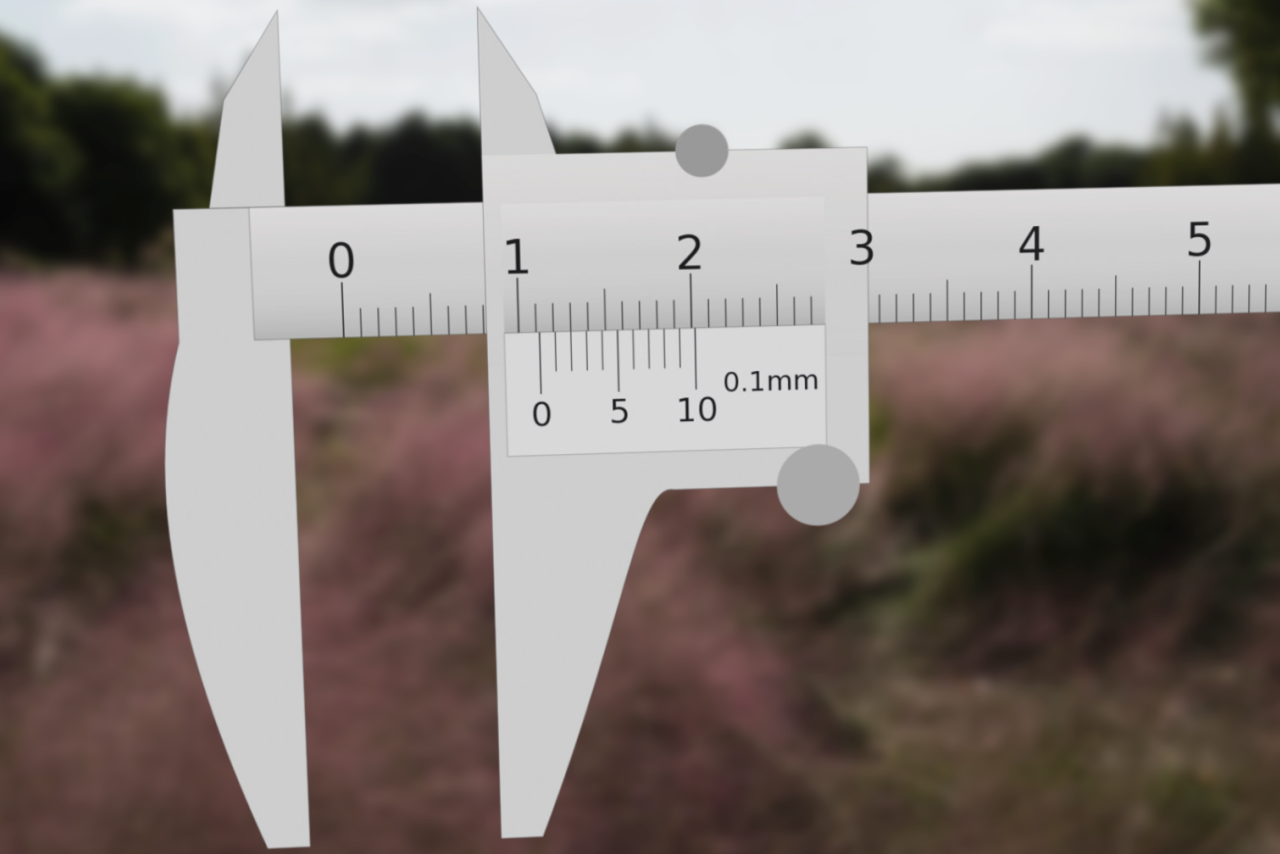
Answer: 11.2
